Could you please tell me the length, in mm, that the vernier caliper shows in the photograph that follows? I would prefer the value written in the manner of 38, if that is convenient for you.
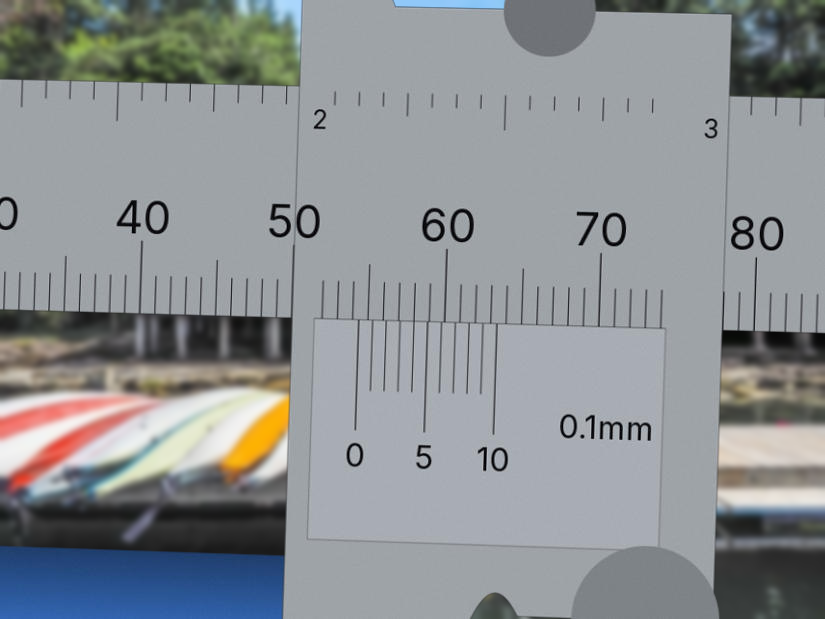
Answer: 54.4
